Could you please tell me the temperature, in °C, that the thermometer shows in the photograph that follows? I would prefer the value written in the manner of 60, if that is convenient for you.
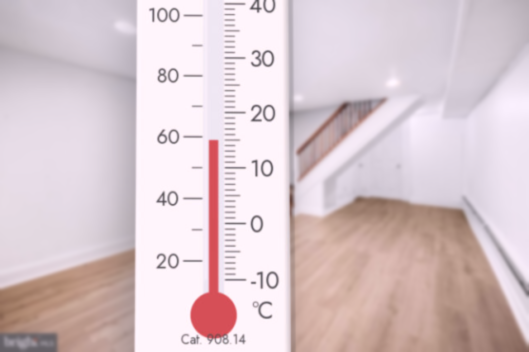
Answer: 15
